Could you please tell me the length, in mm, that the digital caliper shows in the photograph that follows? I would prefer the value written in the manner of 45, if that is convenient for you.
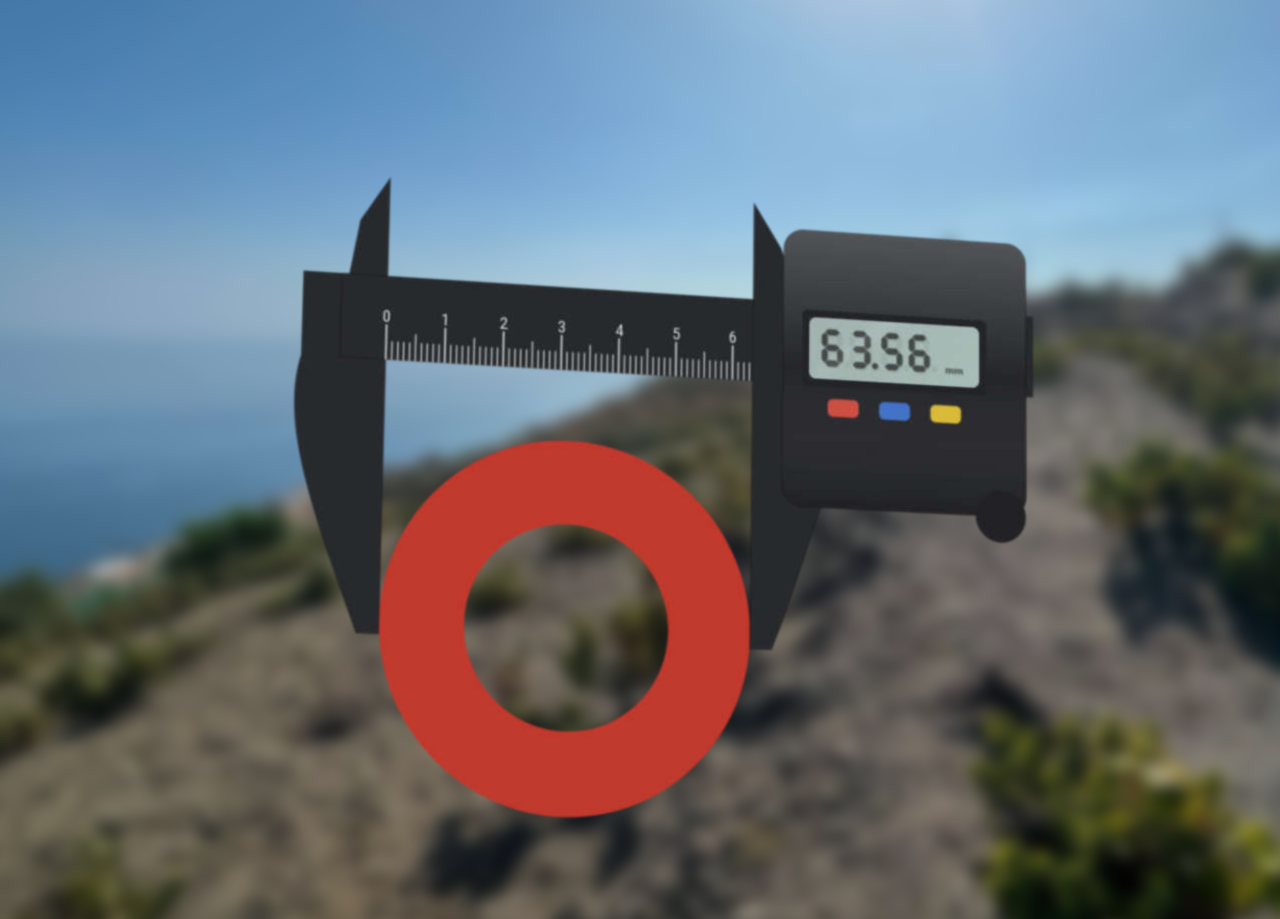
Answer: 63.56
